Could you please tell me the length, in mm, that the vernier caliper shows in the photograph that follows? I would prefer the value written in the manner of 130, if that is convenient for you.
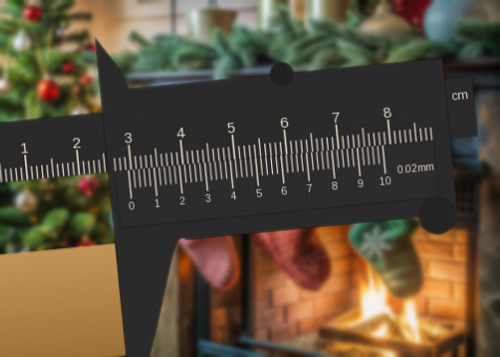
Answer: 29.5
